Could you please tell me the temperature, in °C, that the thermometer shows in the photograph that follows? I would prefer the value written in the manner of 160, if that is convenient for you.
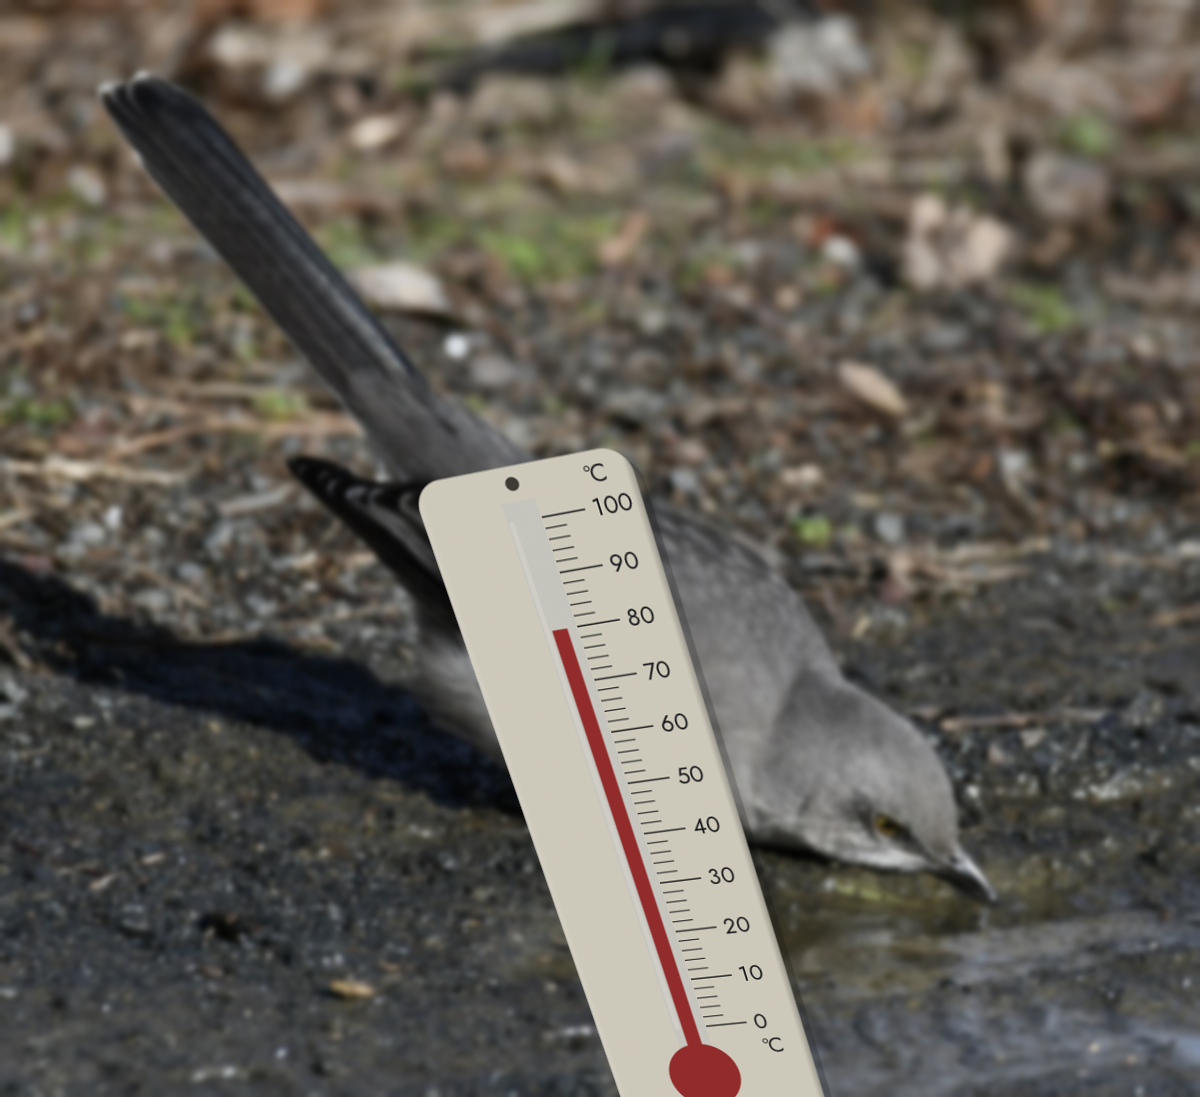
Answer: 80
